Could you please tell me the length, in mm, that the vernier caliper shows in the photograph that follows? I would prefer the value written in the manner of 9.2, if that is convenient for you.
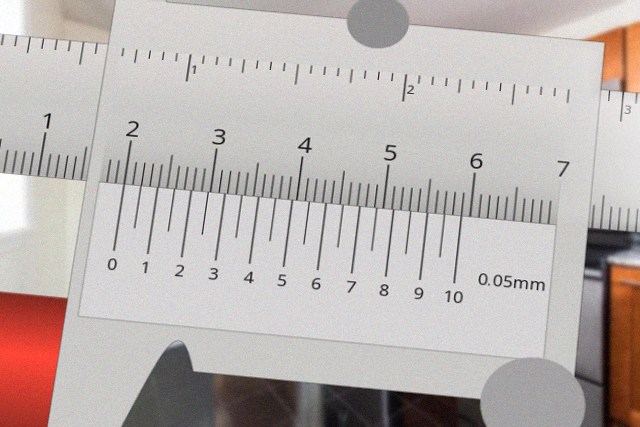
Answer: 20.0
